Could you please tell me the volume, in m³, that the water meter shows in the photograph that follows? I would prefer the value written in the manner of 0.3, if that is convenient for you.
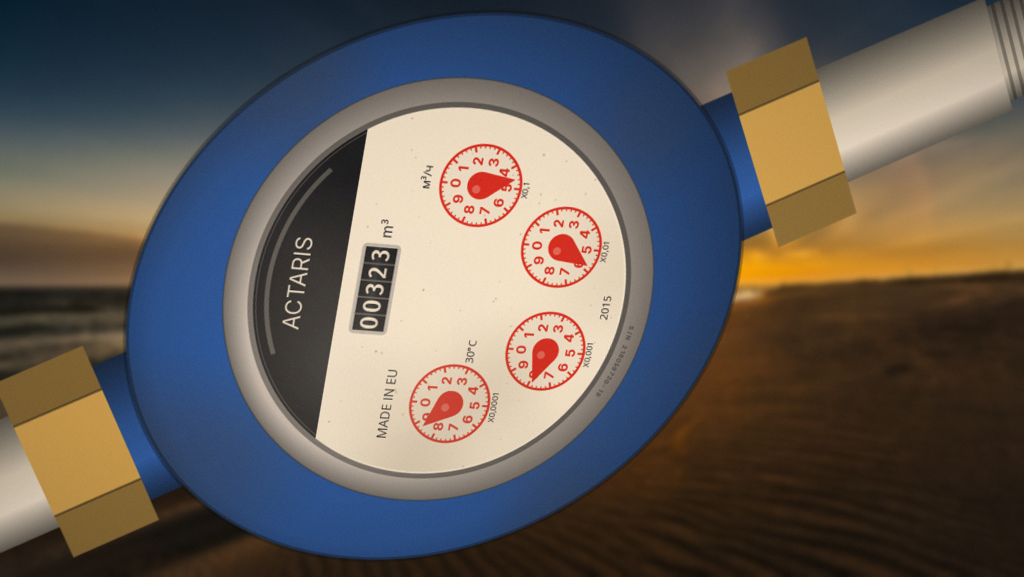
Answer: 323.4578
